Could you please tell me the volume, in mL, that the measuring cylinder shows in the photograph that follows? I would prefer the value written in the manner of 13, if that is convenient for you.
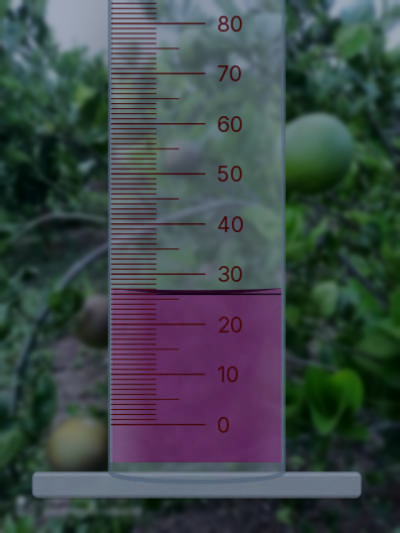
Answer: 26
